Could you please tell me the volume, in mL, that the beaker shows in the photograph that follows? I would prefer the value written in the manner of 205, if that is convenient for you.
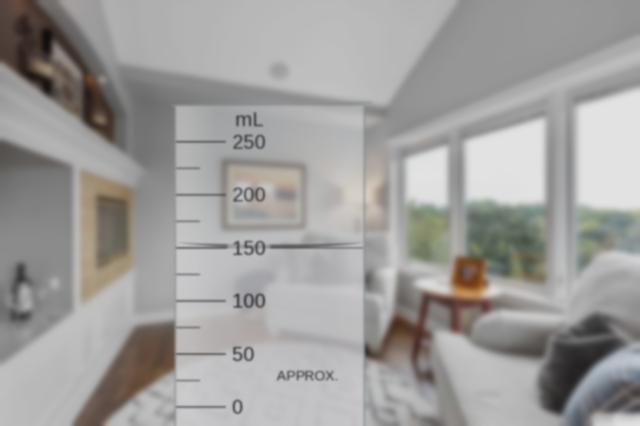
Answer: 150
